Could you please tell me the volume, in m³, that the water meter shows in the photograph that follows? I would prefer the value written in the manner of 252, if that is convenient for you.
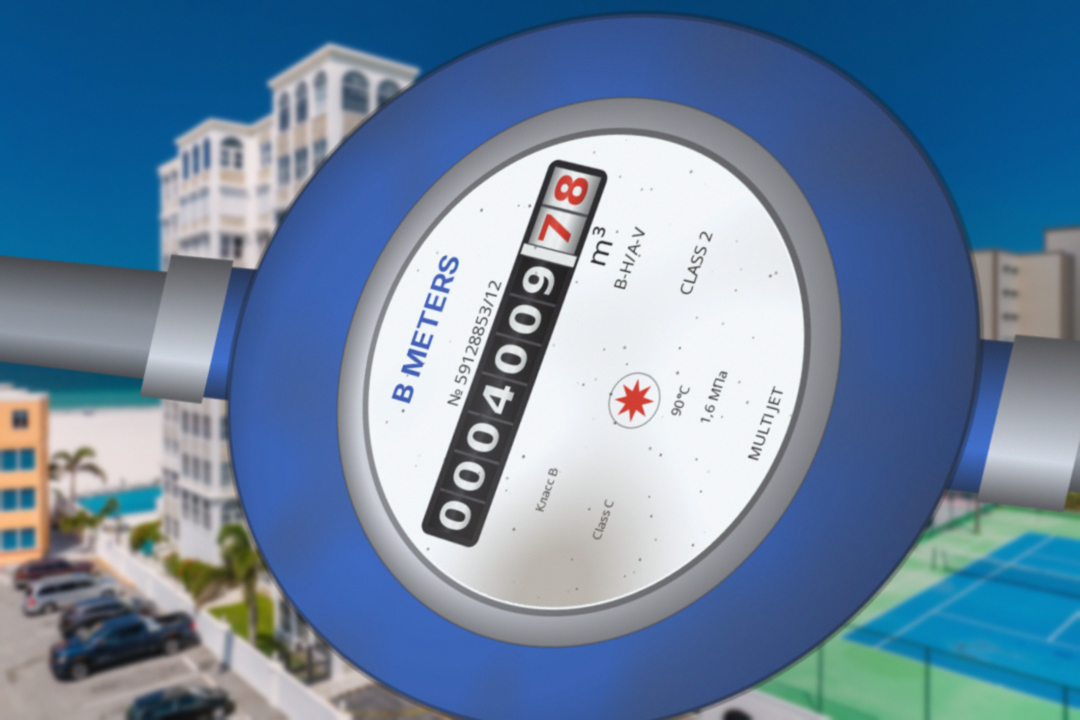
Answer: 4009.78
